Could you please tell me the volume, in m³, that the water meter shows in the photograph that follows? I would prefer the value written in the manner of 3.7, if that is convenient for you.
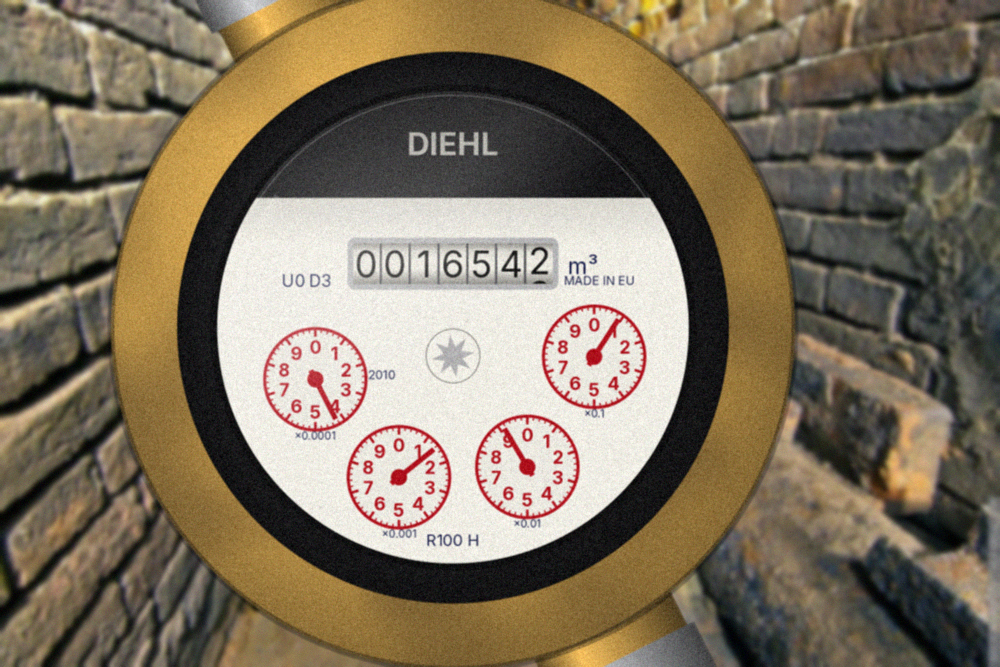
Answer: 16542.0914
